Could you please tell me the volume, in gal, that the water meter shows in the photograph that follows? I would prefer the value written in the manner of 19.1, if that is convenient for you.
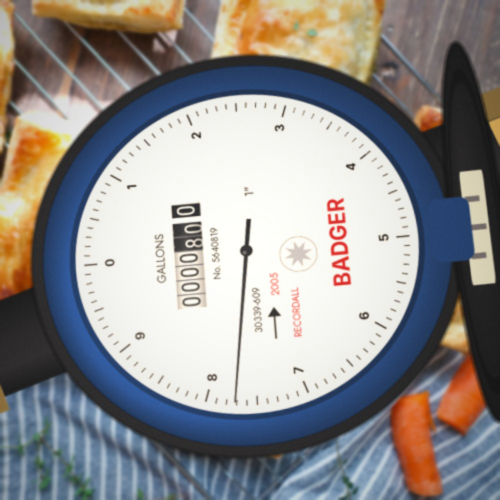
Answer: 797.7
